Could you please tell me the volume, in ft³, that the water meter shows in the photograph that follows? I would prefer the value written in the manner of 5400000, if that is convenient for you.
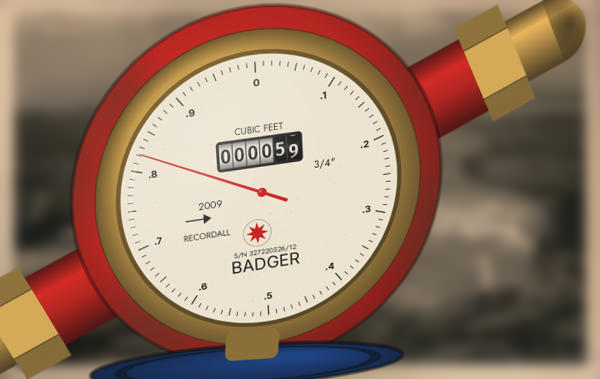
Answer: 58.82
